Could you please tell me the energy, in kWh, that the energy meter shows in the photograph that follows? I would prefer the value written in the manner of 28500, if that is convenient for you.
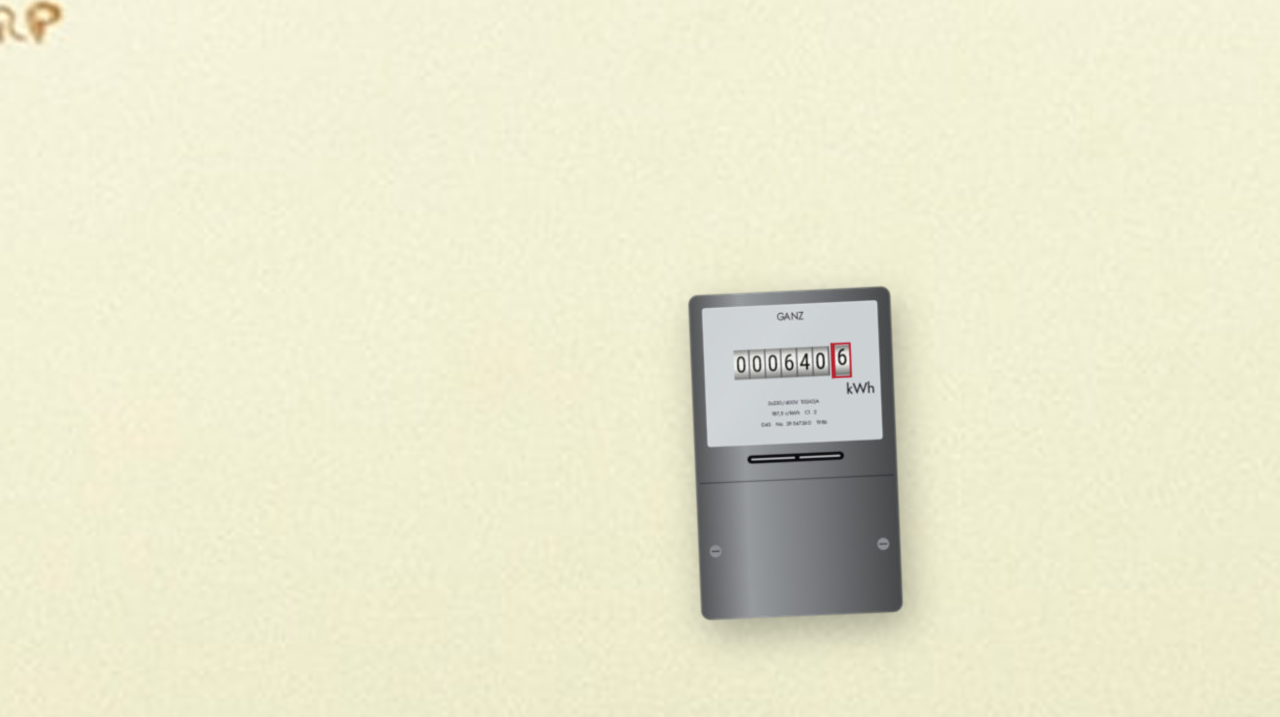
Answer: 640.6
